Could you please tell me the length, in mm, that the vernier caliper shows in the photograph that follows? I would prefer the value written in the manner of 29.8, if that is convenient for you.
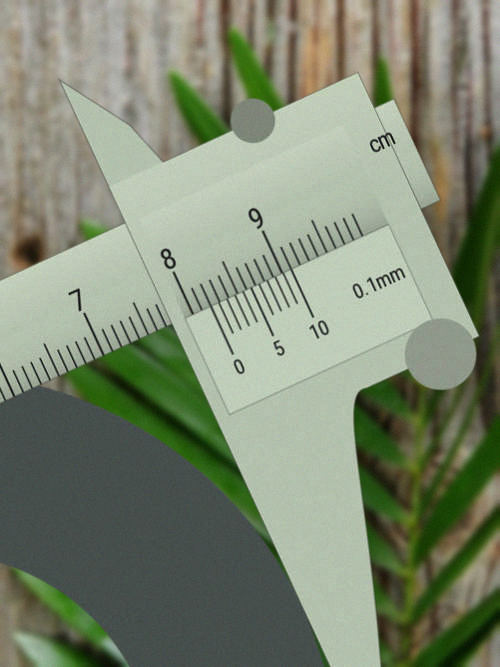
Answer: 82.0
